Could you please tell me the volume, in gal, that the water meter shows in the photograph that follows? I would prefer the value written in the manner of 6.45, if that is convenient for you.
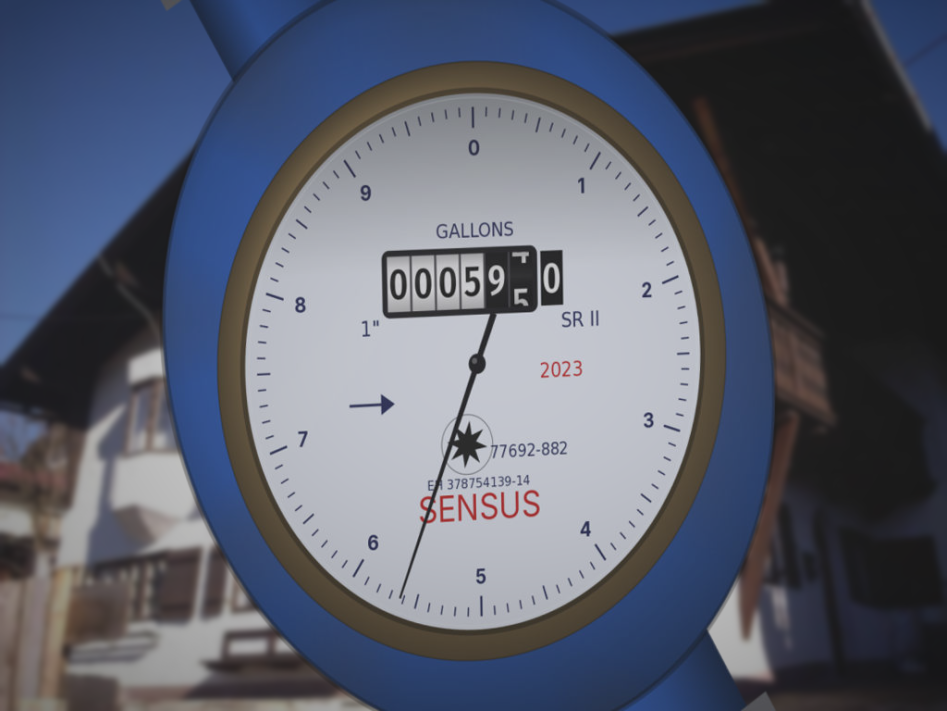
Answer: 5945.6
